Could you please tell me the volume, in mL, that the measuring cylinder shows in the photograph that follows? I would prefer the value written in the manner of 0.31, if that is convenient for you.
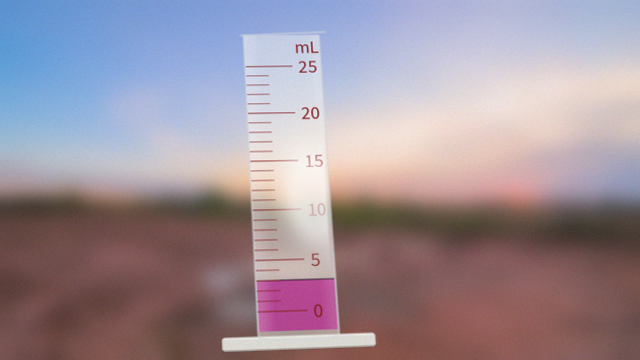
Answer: 3
